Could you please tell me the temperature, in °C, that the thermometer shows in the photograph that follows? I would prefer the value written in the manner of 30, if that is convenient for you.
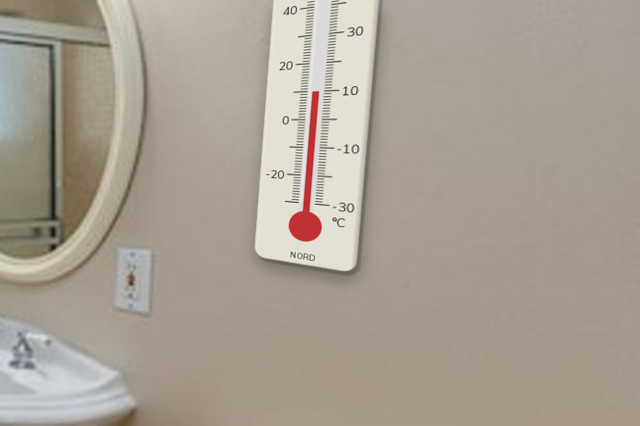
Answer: 10
